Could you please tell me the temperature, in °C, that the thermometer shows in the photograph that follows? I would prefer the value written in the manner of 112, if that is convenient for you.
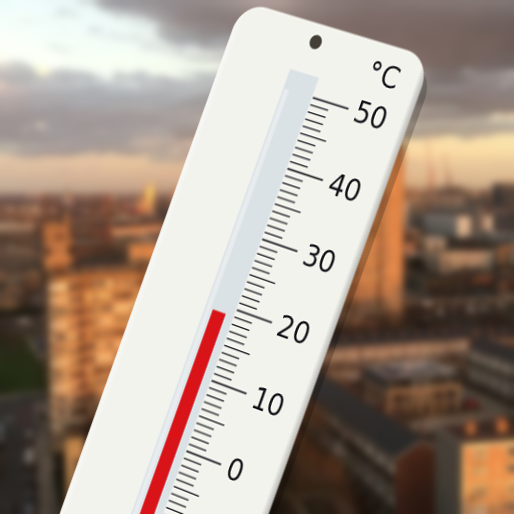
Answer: 19
